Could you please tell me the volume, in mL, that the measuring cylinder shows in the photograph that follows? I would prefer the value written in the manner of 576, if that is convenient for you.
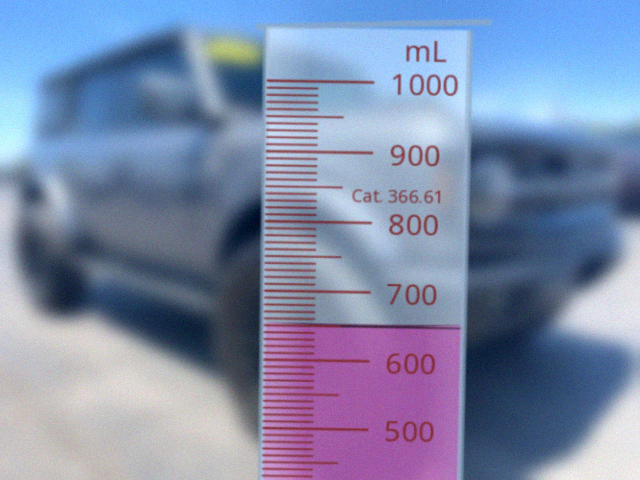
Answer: 650
